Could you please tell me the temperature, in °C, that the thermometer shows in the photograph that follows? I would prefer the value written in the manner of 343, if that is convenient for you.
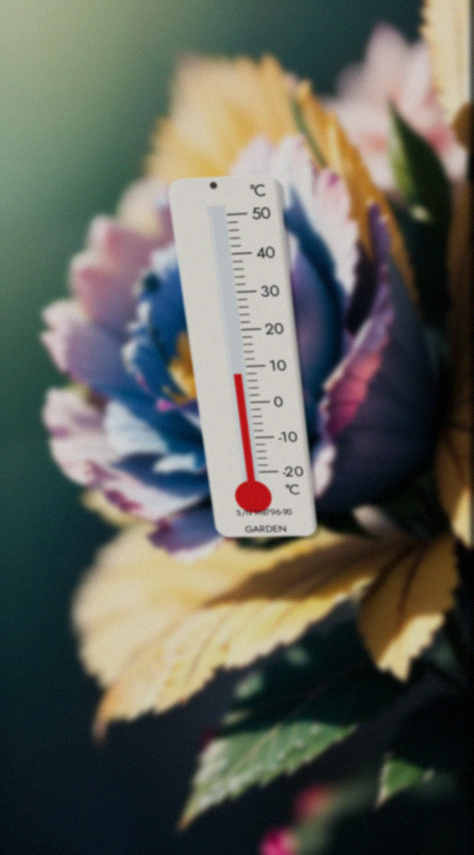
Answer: 8
